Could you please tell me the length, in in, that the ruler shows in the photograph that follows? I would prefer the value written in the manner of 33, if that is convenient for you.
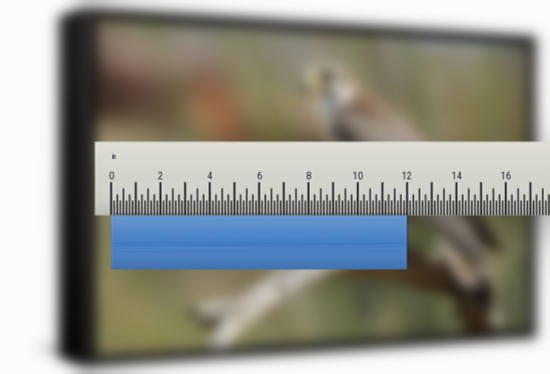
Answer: 12
